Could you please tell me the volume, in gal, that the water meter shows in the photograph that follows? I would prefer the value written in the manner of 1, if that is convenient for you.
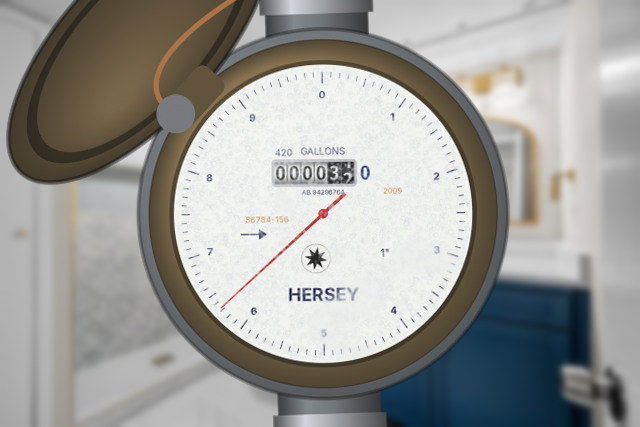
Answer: 316.3
